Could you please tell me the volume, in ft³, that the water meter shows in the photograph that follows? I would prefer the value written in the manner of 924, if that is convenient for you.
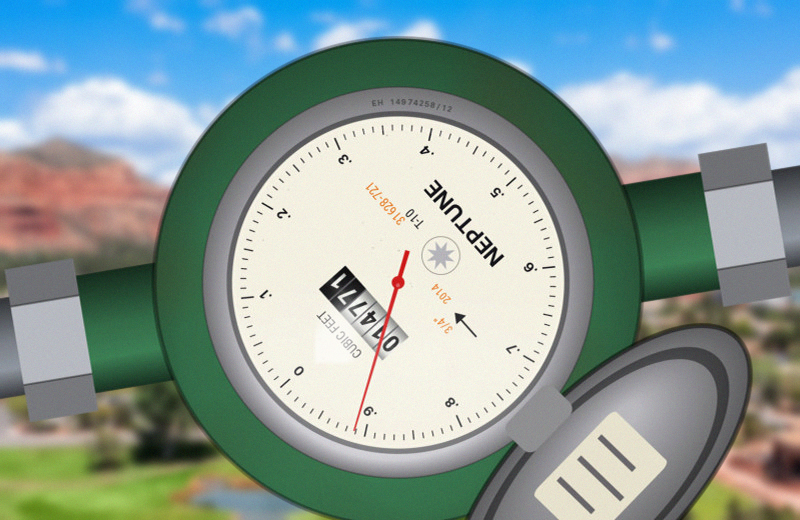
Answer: 14770.91
